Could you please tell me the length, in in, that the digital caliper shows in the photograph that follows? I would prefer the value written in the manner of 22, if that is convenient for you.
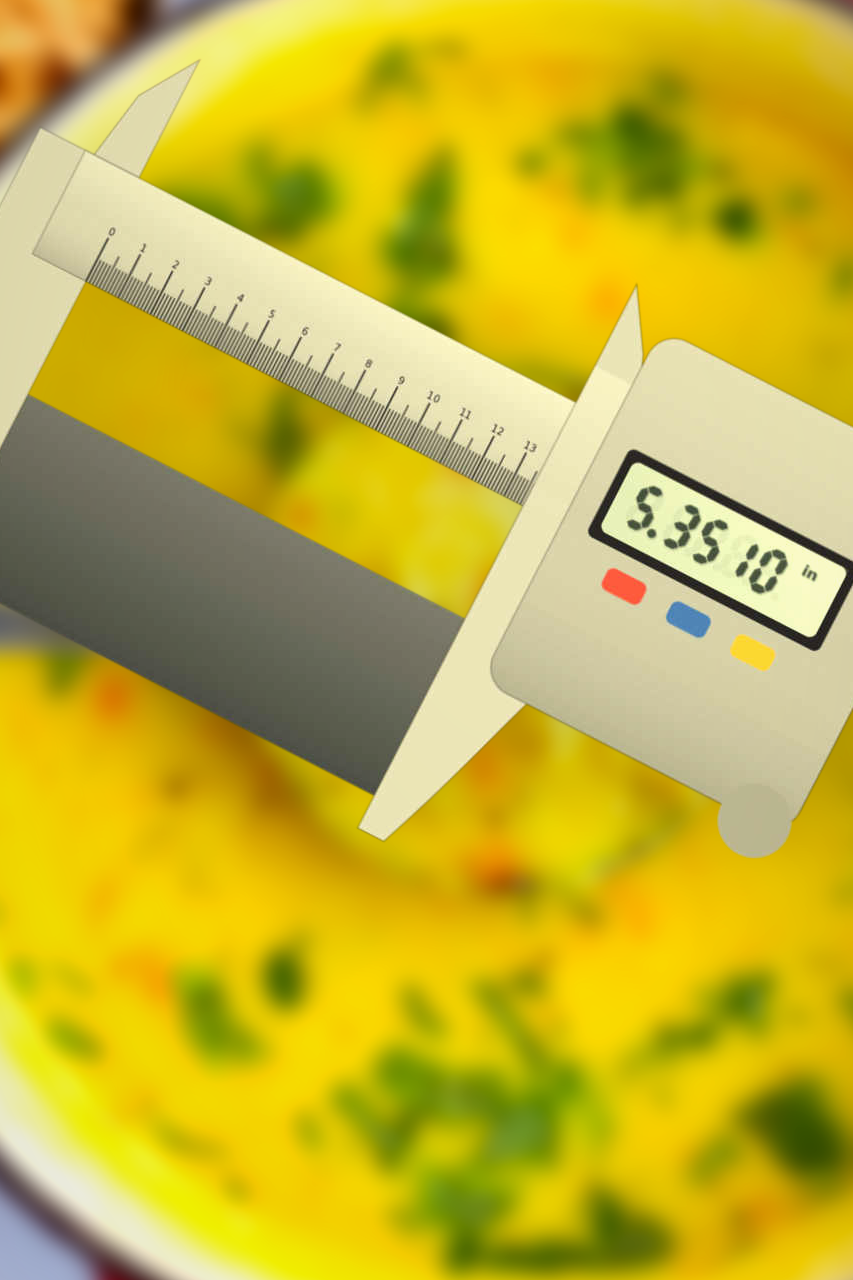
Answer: 5.3510
